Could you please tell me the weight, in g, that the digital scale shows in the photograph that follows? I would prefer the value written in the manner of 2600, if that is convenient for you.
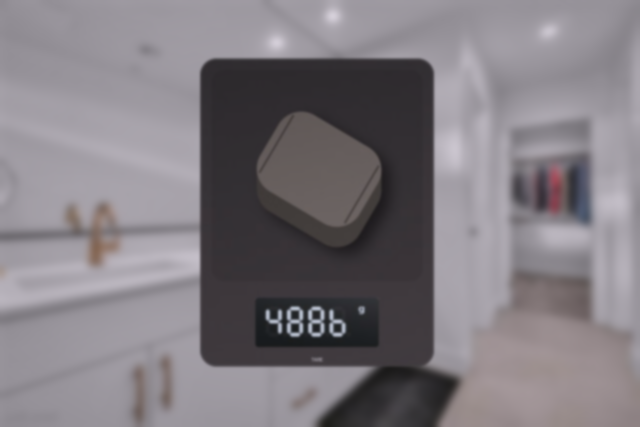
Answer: 4886
